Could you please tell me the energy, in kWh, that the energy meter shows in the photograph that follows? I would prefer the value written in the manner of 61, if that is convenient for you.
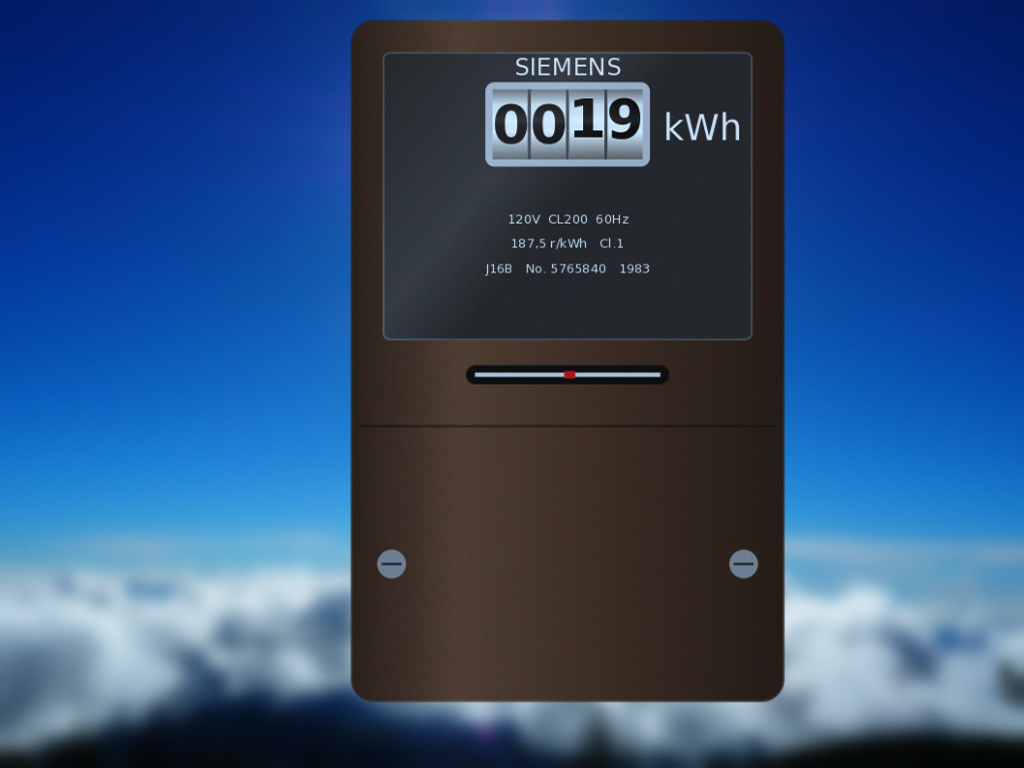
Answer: 19
